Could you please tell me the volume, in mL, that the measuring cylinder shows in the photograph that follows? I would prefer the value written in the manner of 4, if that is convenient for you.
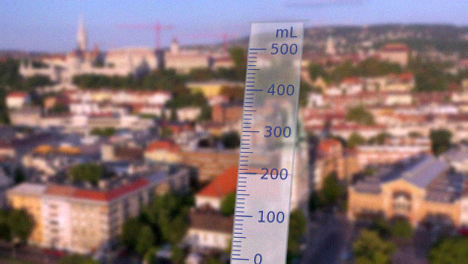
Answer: 200
